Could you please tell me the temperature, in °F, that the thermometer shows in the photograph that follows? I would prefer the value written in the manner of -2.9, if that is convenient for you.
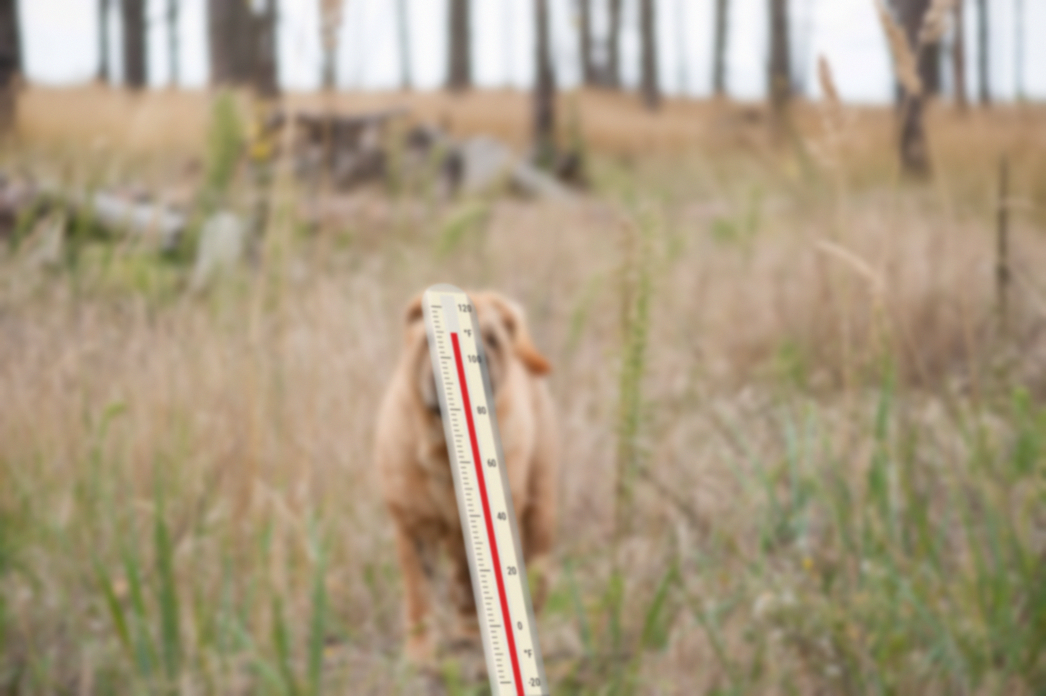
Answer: 110
